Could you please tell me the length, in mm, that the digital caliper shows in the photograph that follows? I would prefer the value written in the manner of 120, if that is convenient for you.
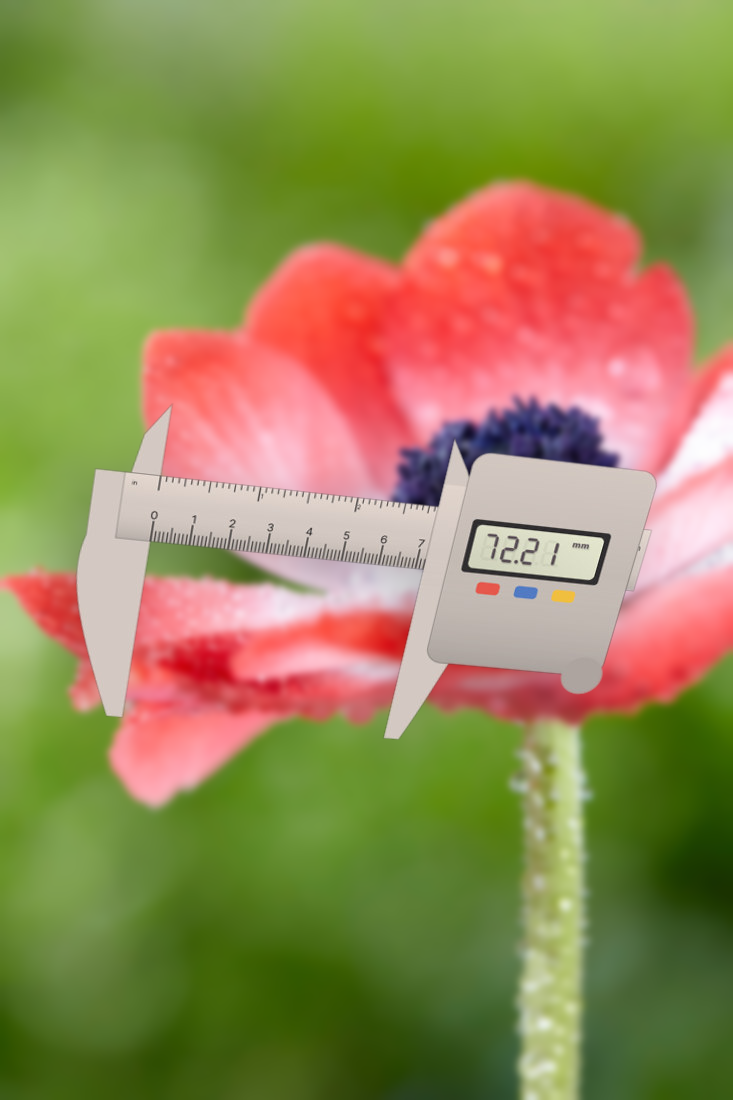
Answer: 72.21
